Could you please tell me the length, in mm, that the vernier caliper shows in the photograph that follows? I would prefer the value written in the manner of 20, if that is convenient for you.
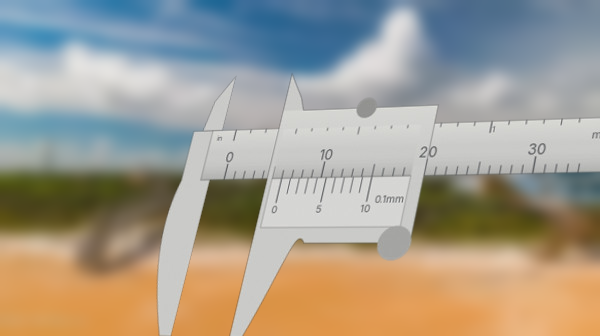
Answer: 6.0
